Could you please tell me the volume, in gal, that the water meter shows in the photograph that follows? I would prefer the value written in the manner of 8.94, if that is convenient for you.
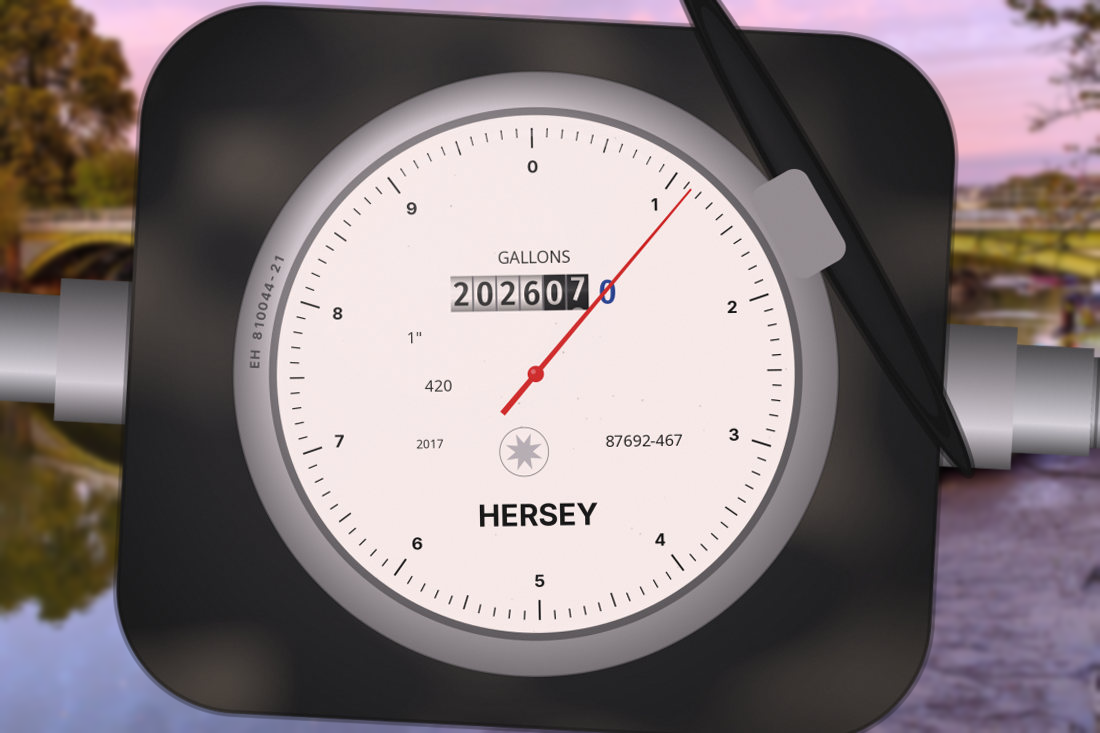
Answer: 2026071.1
